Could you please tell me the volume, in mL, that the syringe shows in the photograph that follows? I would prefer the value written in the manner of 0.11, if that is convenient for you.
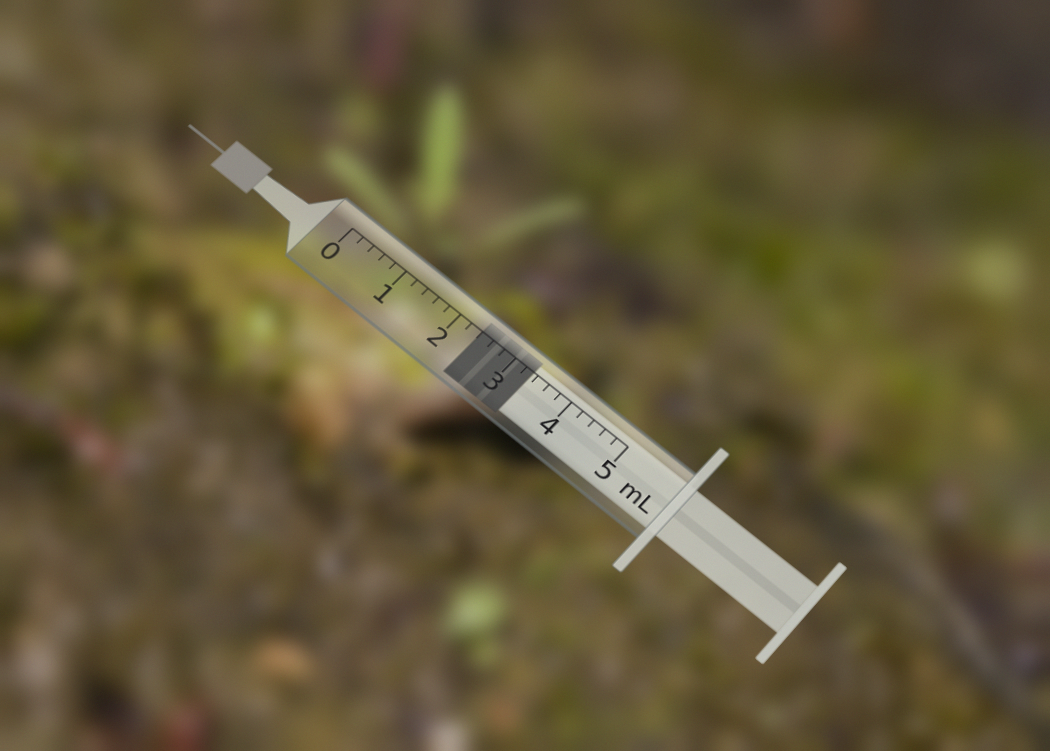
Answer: 2.4
